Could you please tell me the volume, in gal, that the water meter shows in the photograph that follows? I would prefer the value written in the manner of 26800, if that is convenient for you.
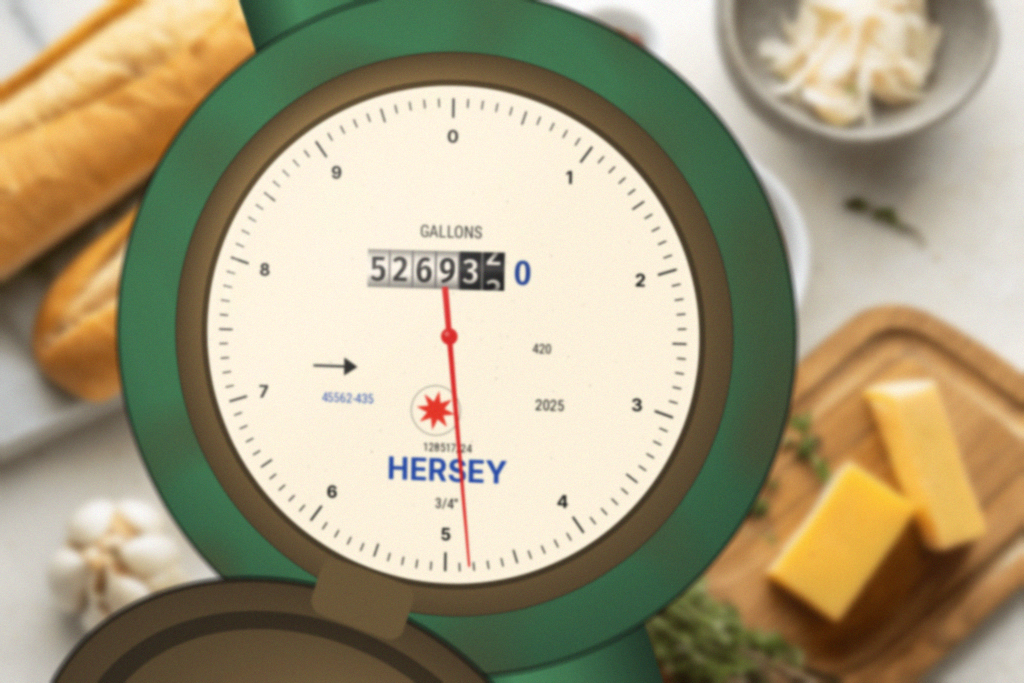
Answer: 5269324.8
